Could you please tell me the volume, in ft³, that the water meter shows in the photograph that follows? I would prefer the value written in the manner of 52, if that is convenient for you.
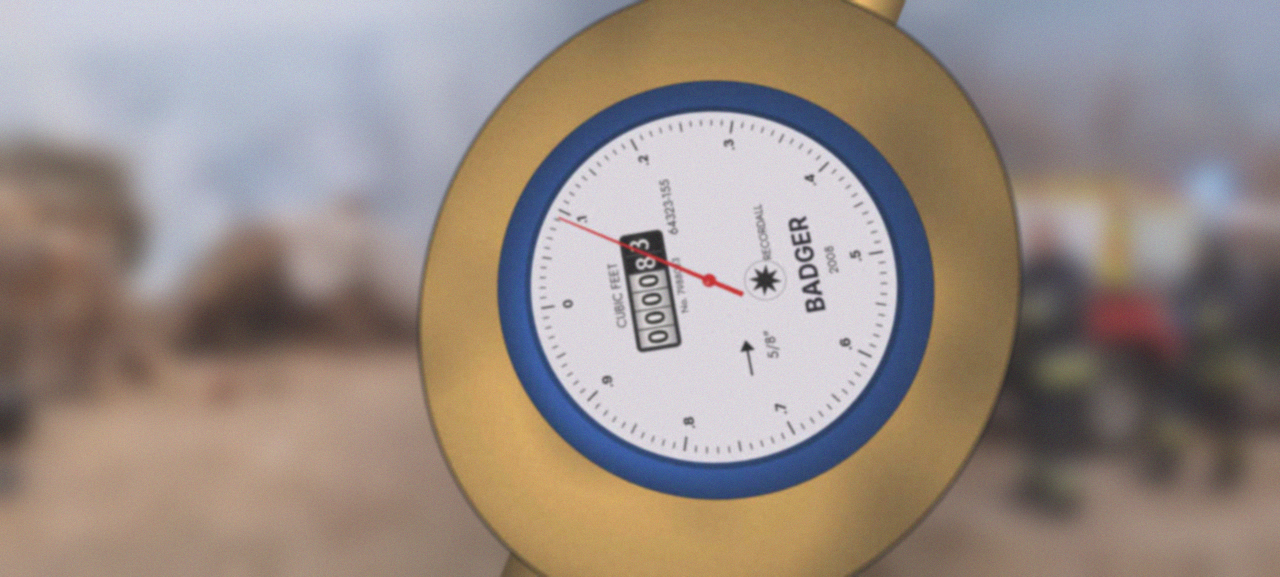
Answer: 83.09
